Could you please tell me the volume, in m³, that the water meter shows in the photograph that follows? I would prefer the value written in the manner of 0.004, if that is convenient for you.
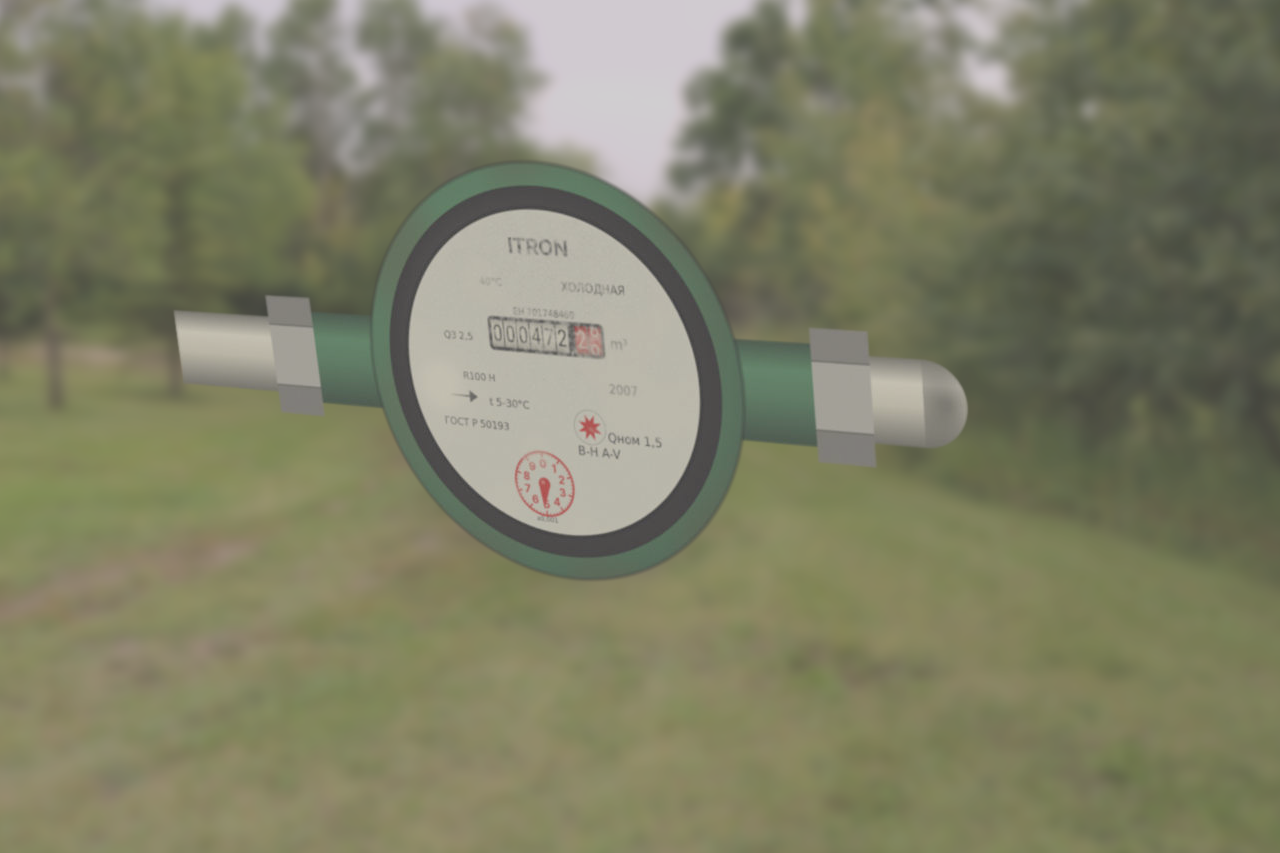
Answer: 472.285
